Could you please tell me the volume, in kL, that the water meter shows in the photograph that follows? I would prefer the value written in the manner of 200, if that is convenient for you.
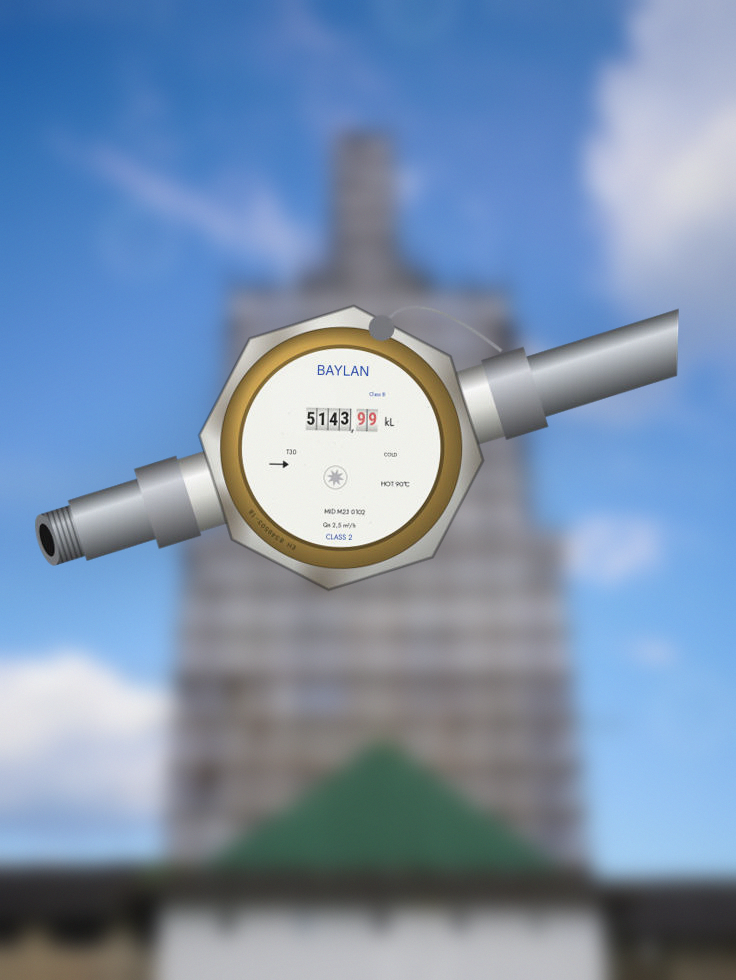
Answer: 5143.99
